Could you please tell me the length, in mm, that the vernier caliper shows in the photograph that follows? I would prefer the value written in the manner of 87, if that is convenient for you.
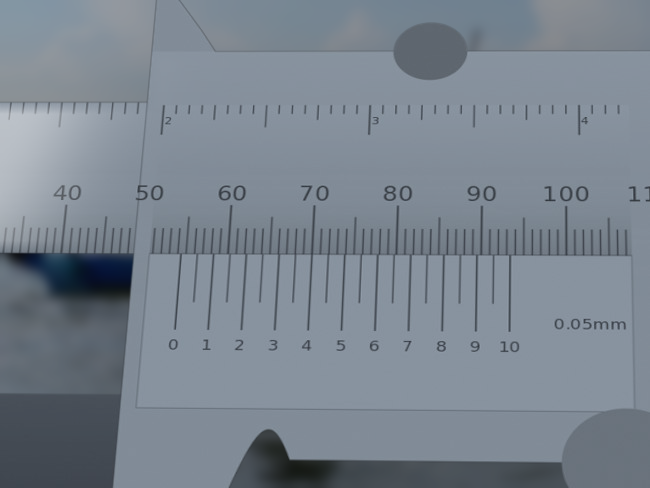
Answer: 54.4
